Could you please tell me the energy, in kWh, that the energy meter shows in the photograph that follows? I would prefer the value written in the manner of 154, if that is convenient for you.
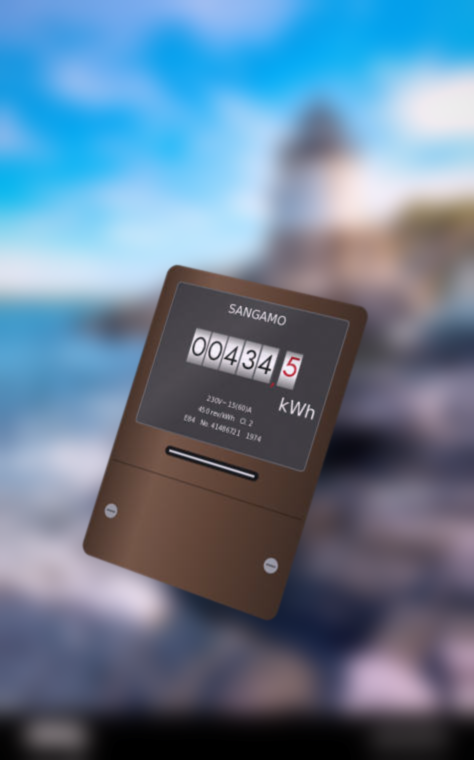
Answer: 434.5
